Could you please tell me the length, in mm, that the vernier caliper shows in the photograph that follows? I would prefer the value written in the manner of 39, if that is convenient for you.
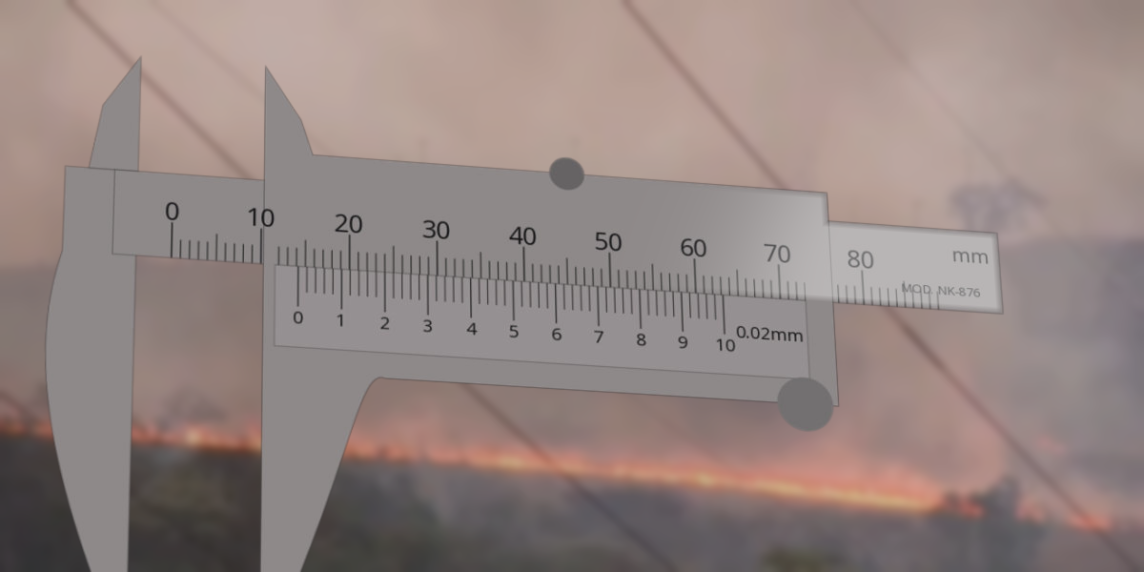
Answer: 14.2
